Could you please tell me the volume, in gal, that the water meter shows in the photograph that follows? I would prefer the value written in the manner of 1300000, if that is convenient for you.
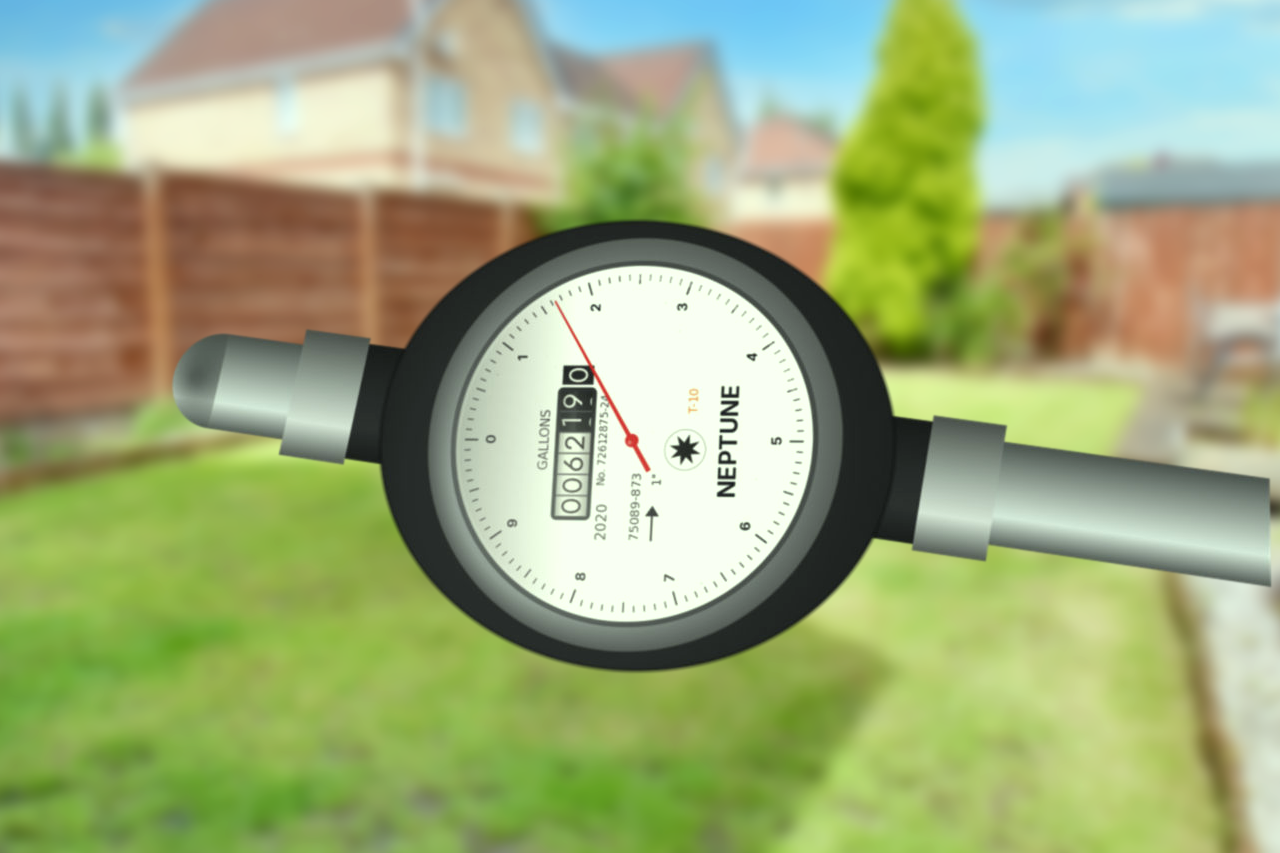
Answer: 62191.6
